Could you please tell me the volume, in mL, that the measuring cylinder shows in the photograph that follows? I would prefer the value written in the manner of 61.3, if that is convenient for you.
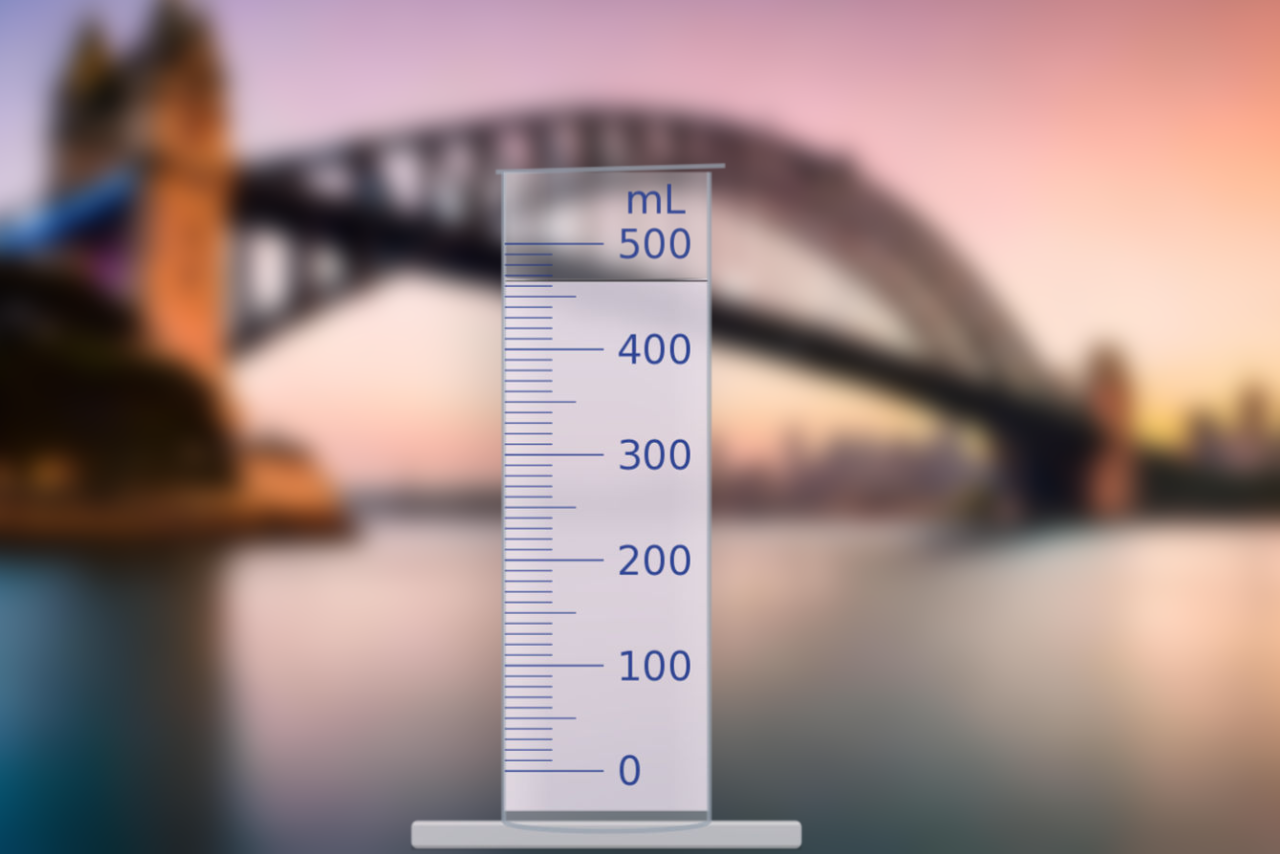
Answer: 465
